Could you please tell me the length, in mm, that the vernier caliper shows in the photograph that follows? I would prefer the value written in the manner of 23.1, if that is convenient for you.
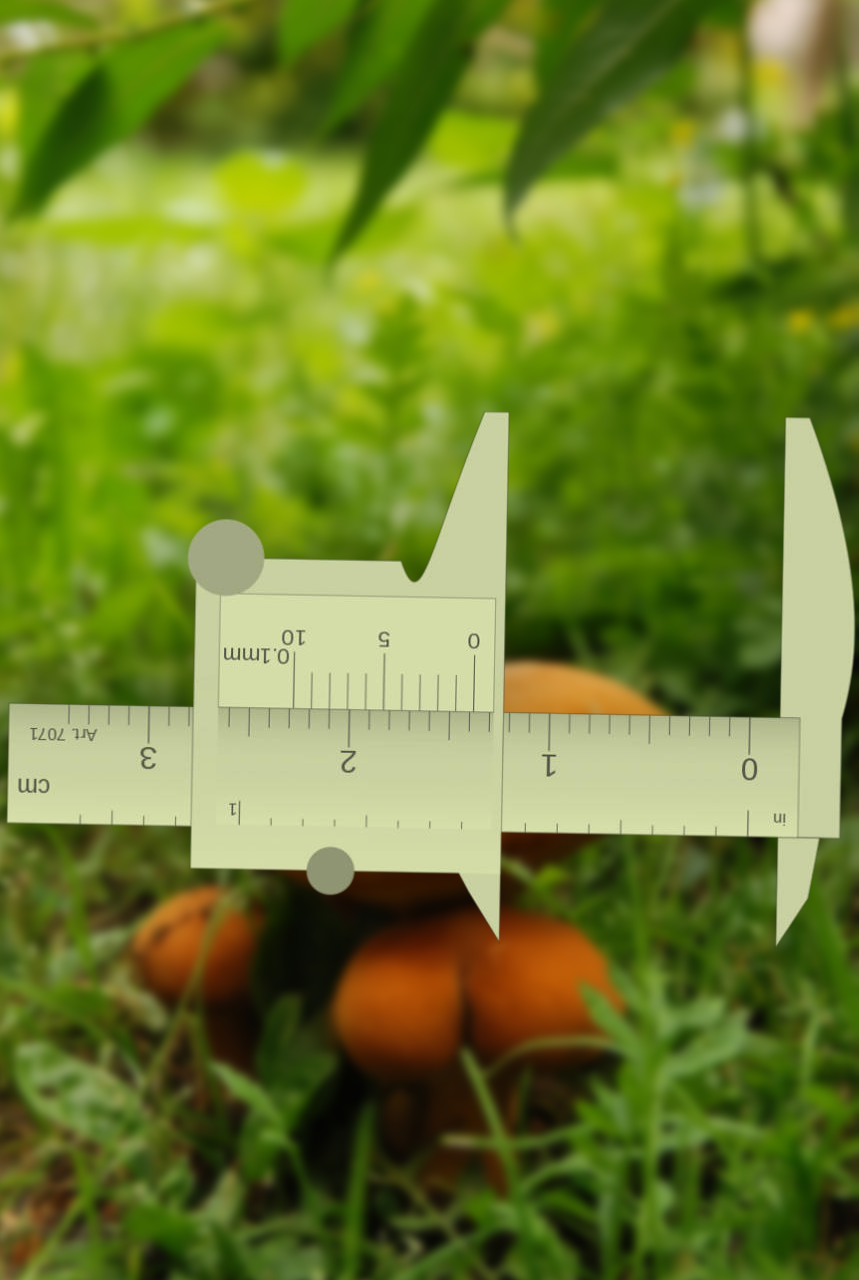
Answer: 13.8
